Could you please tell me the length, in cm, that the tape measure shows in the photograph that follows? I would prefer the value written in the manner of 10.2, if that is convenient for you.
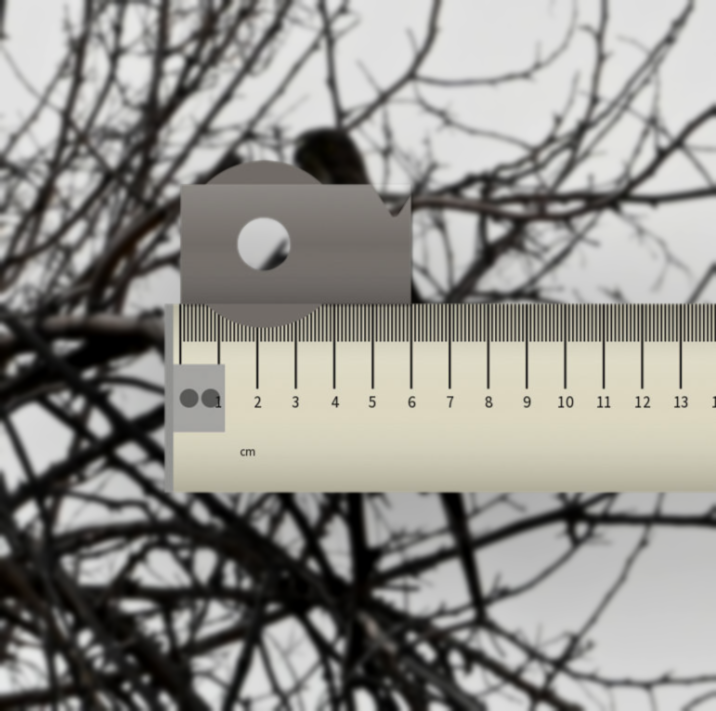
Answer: 6
